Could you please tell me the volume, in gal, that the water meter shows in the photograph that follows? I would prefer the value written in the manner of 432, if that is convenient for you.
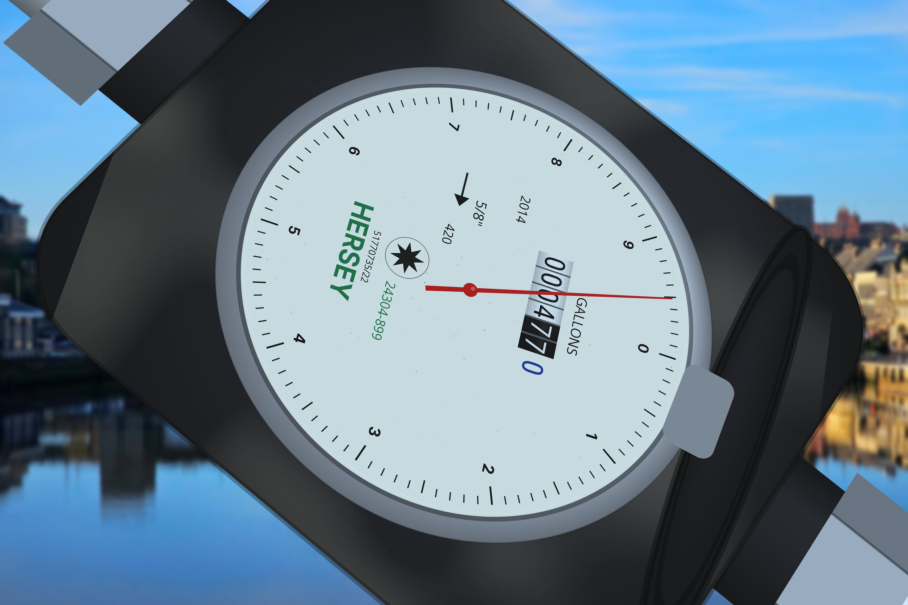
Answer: 4769.5
